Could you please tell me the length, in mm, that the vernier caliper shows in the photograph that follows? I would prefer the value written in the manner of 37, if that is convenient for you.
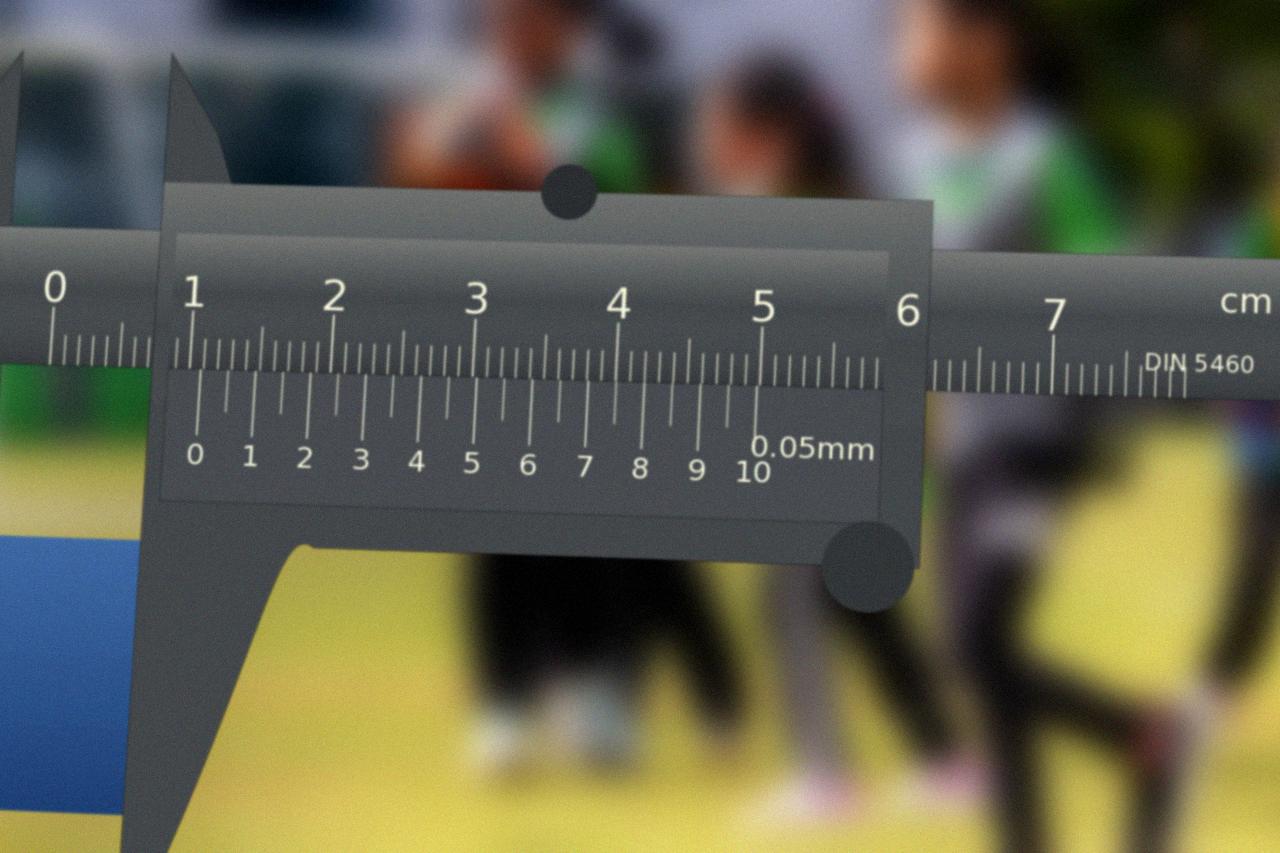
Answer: 10.8
